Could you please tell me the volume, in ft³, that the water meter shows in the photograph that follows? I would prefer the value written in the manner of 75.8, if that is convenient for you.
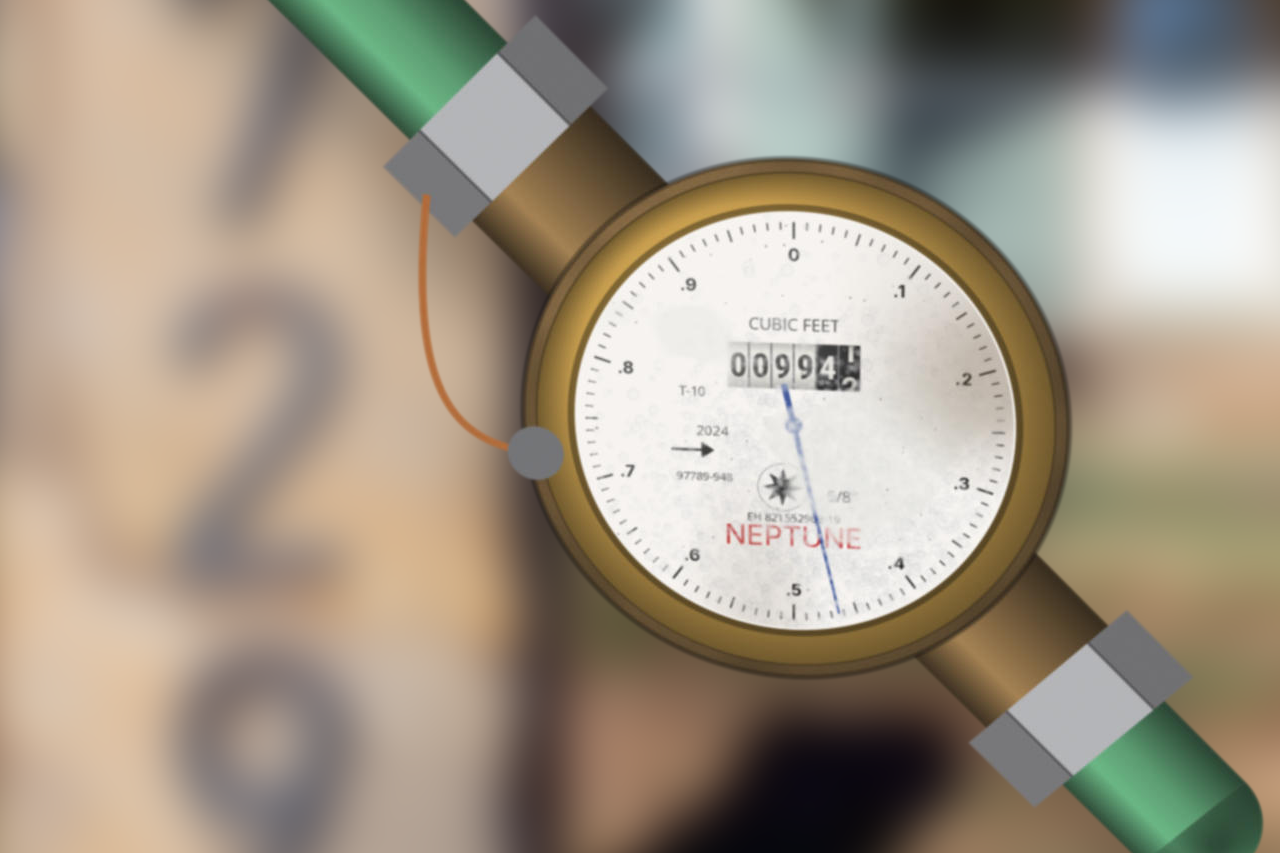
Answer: 9941.46
